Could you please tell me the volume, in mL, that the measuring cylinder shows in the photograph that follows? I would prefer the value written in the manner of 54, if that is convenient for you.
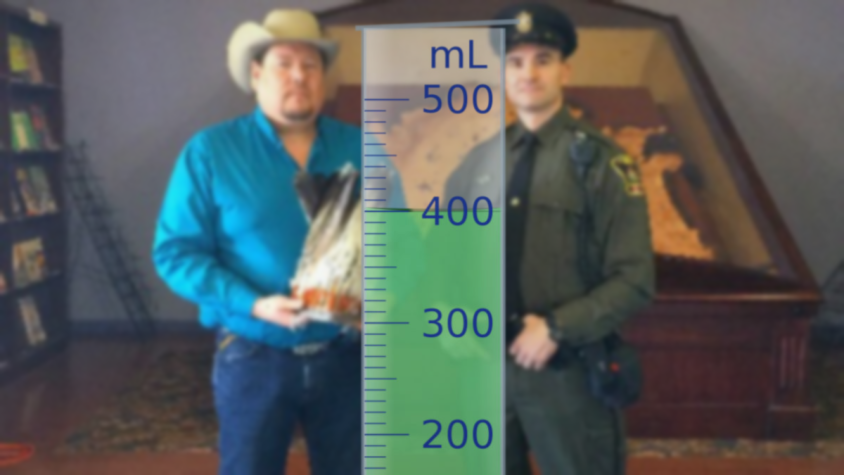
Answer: 400
